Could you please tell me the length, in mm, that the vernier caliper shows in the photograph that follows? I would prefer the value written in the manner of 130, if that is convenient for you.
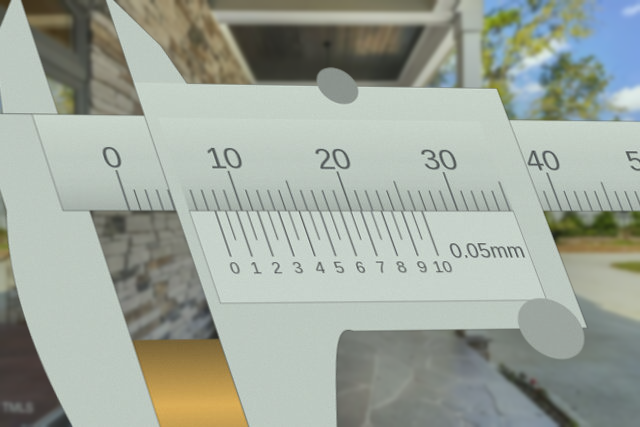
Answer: 7.6
